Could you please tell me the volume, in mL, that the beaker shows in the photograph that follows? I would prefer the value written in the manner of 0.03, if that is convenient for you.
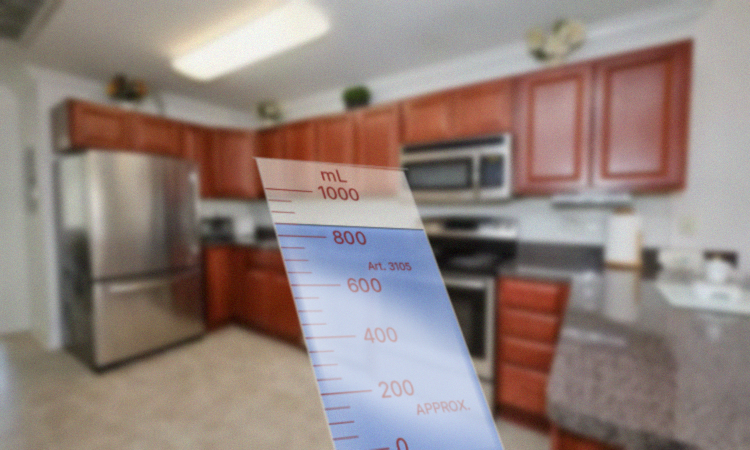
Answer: 850
